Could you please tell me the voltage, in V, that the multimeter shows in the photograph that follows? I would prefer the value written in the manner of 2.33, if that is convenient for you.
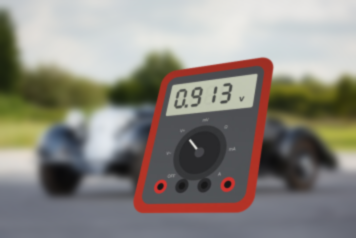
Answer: 0.913
